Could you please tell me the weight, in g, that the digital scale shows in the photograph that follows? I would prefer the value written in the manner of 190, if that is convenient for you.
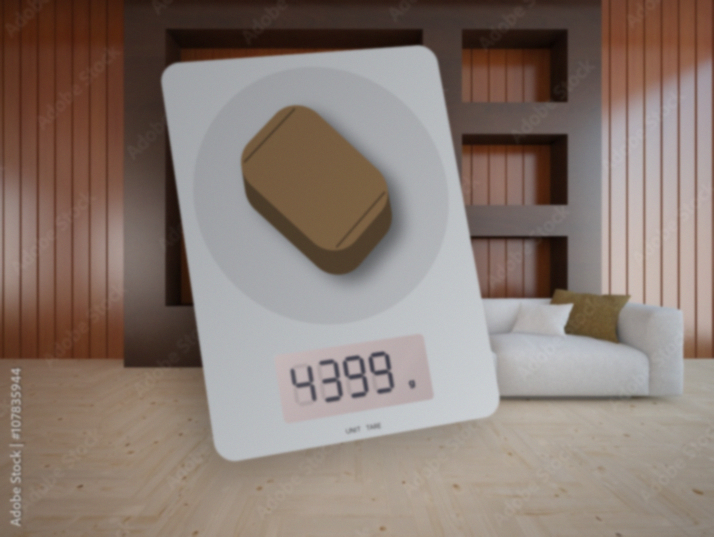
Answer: 4399
